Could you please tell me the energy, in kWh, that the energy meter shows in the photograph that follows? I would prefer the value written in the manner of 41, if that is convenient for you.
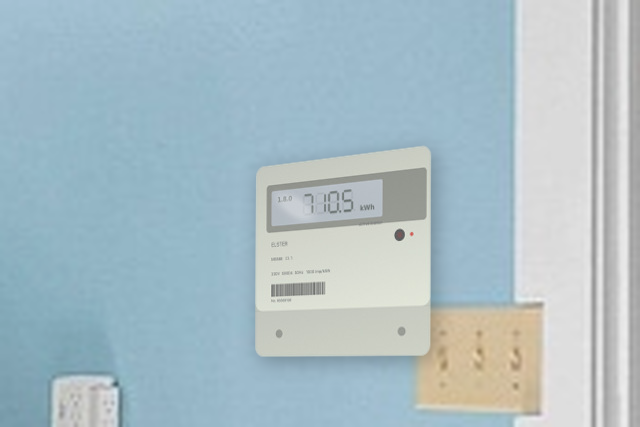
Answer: 710.5
